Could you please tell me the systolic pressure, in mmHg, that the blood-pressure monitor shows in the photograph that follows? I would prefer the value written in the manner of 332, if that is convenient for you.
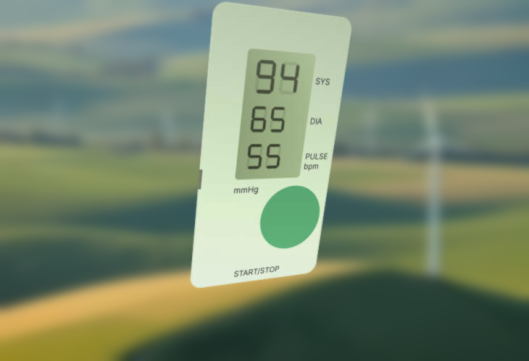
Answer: 94
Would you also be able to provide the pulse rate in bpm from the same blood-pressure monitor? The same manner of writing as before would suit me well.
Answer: 55
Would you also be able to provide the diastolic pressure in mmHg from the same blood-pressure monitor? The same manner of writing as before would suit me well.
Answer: 65
